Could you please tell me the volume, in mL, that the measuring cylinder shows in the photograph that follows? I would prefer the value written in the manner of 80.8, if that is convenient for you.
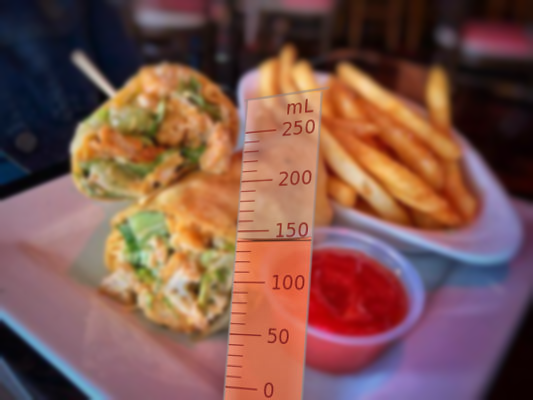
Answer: 140
